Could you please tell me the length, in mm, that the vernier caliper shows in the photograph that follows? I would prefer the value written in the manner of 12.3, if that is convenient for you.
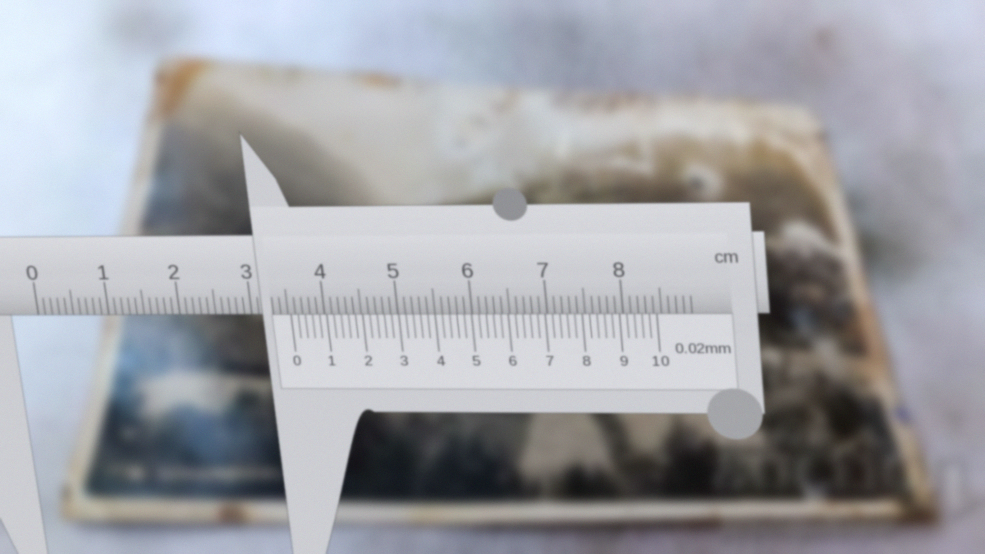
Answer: 35.4
